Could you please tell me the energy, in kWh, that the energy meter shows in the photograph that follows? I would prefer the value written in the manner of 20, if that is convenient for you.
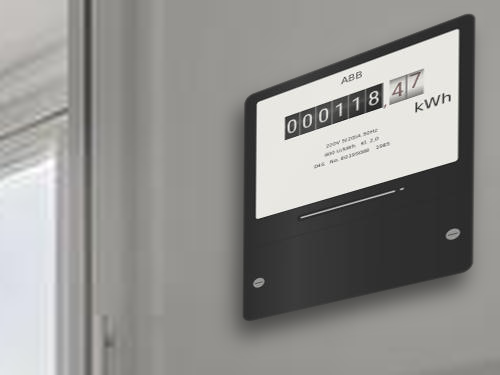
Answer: 118.47
